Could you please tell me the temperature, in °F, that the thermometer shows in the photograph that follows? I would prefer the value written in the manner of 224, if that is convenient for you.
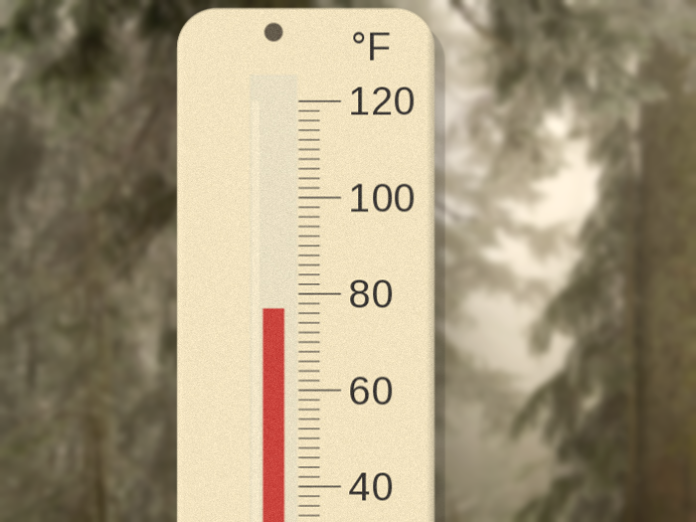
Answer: 77
